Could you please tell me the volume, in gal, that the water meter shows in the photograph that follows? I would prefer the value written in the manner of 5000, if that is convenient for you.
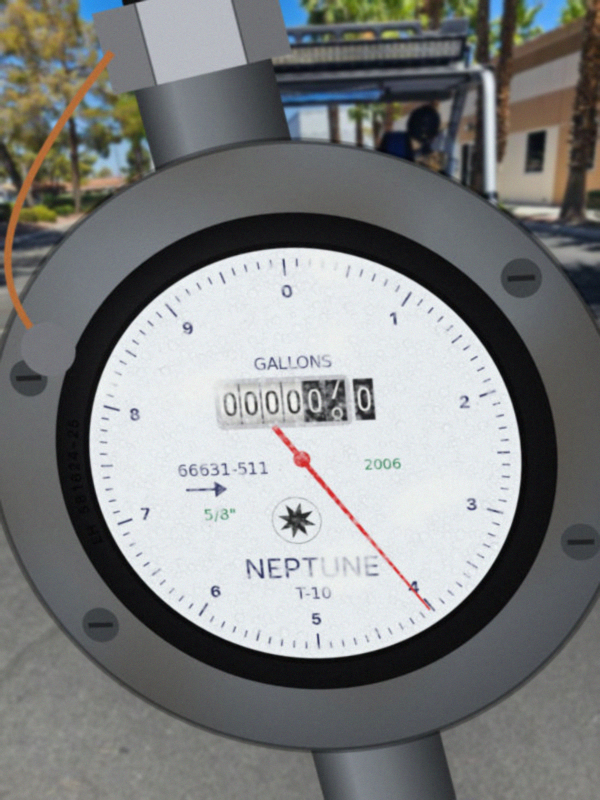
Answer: 74.0
